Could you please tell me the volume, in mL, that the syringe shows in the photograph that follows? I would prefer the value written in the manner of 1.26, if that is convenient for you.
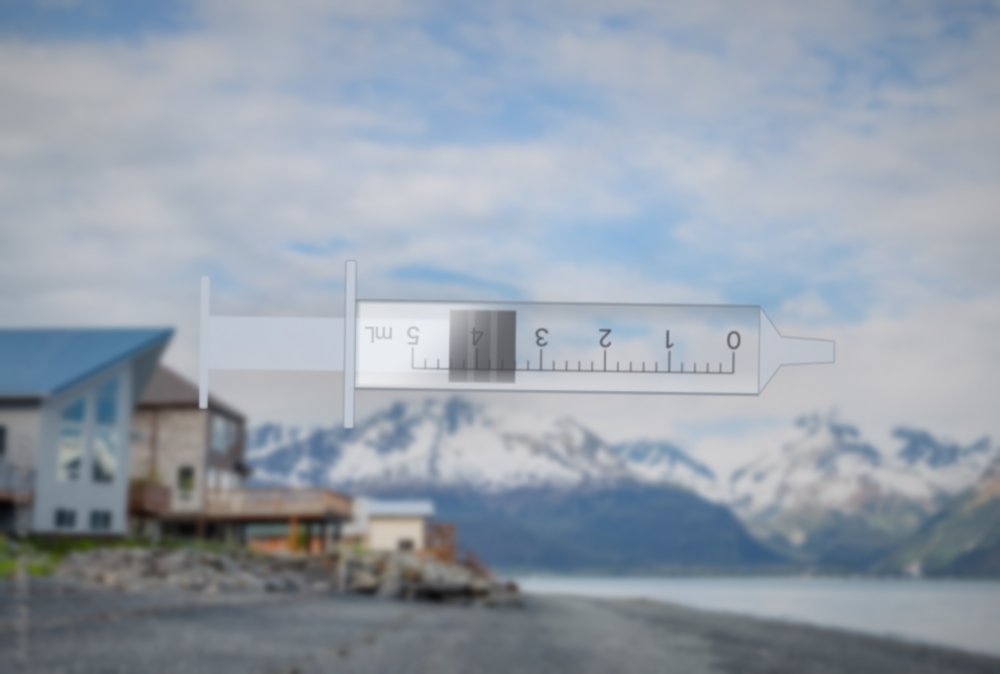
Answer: 3.4
